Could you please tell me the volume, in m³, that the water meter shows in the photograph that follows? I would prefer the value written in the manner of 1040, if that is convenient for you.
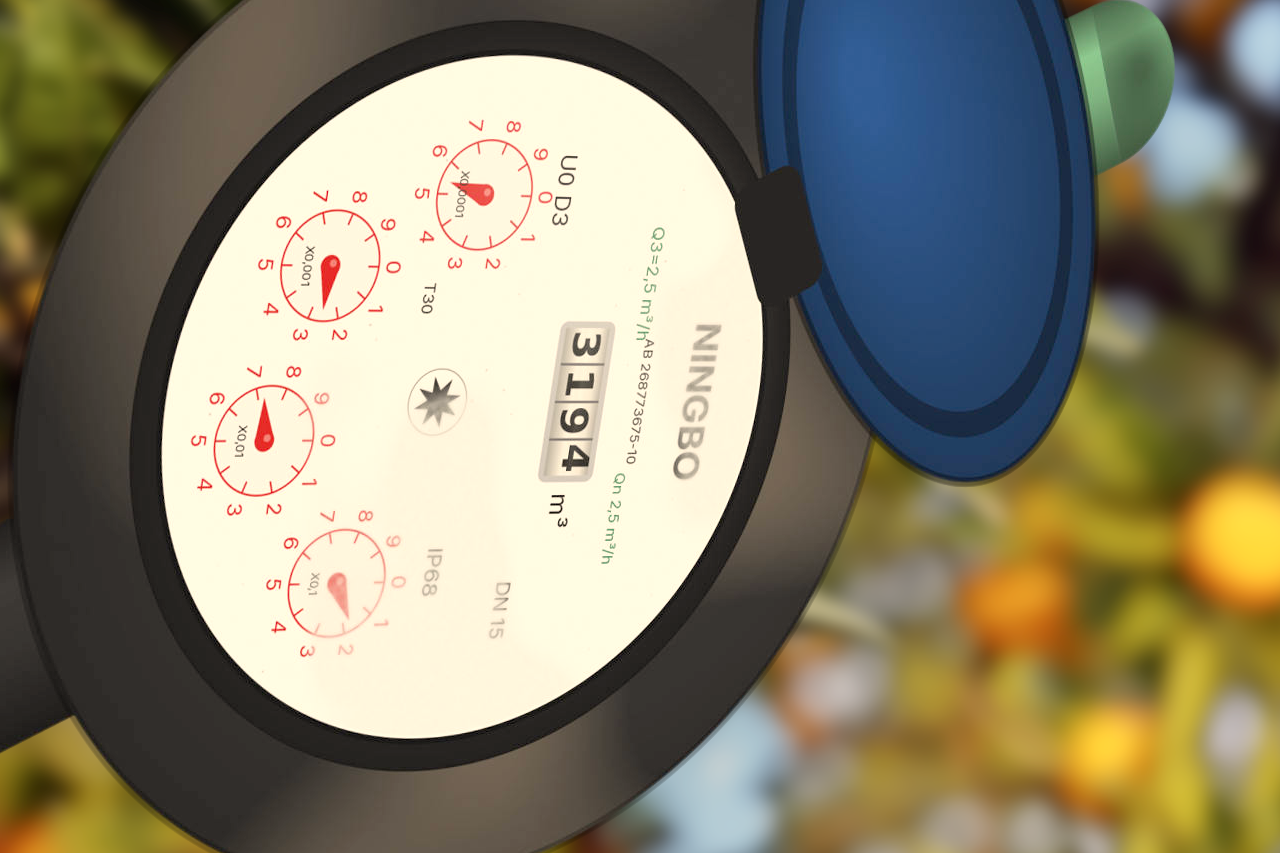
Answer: 3194.1725
